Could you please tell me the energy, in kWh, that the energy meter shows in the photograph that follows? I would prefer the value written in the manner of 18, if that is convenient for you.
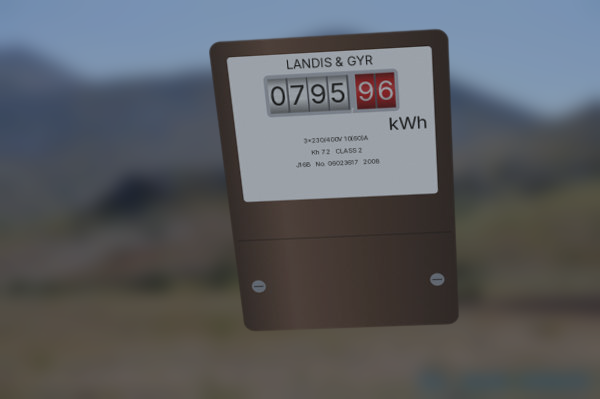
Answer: 795.96
